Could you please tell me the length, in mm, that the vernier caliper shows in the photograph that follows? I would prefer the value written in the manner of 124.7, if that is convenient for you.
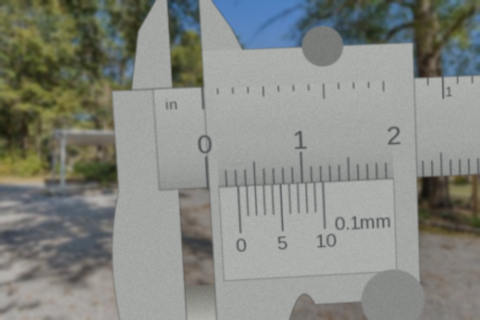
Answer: 3.2
